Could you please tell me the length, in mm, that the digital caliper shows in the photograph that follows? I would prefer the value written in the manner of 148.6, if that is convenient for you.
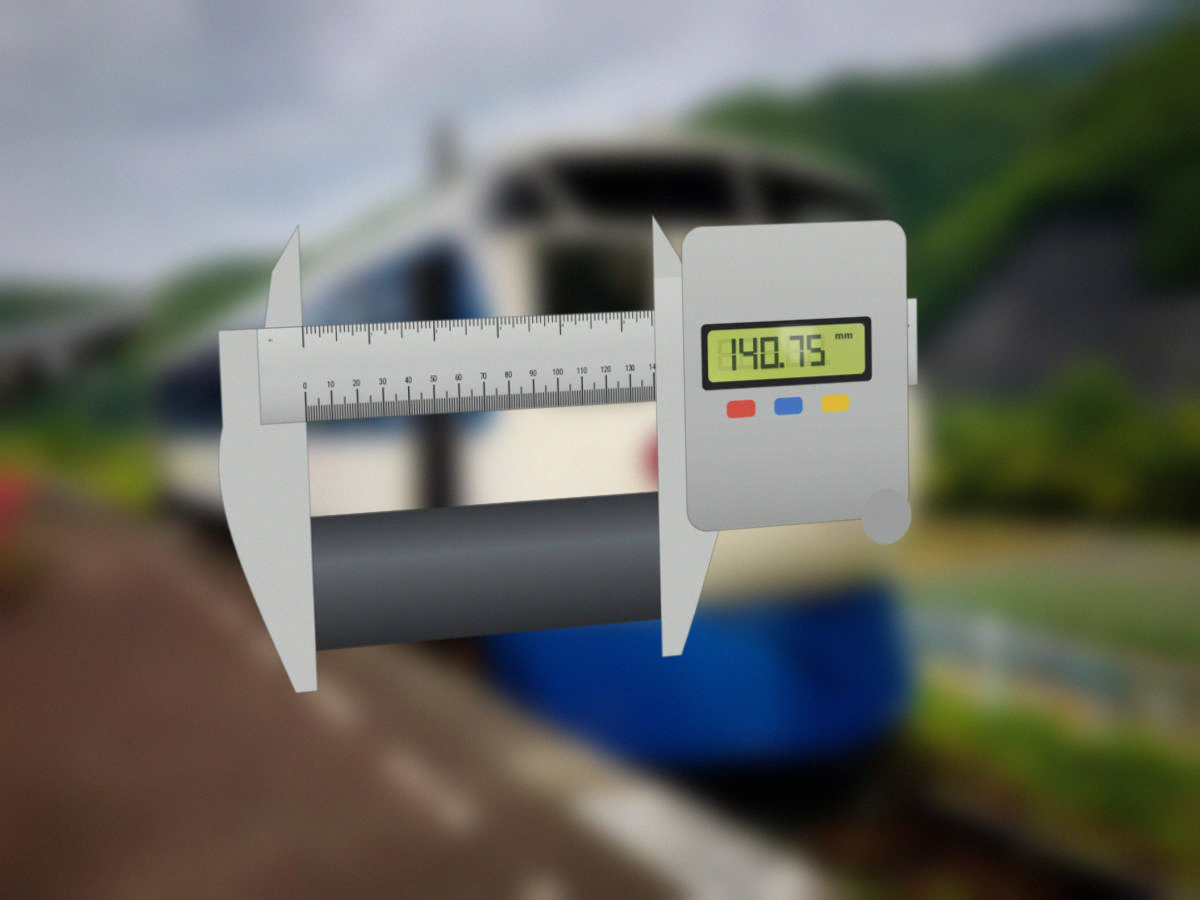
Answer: 140.75
